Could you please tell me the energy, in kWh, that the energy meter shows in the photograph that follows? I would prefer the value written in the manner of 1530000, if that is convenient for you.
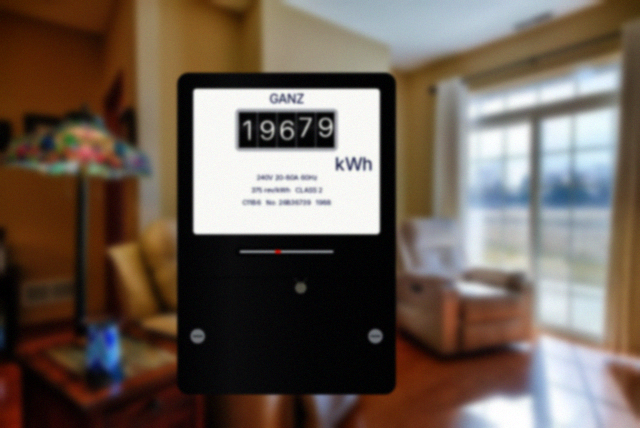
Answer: 19679
